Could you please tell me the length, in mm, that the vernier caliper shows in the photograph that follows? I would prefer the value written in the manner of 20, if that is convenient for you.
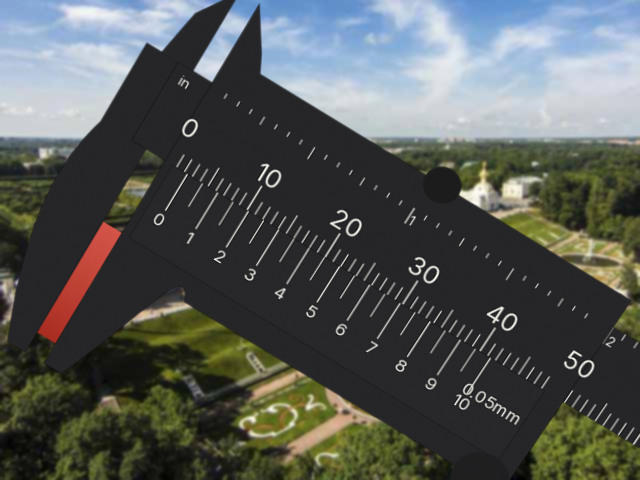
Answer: 2.4
